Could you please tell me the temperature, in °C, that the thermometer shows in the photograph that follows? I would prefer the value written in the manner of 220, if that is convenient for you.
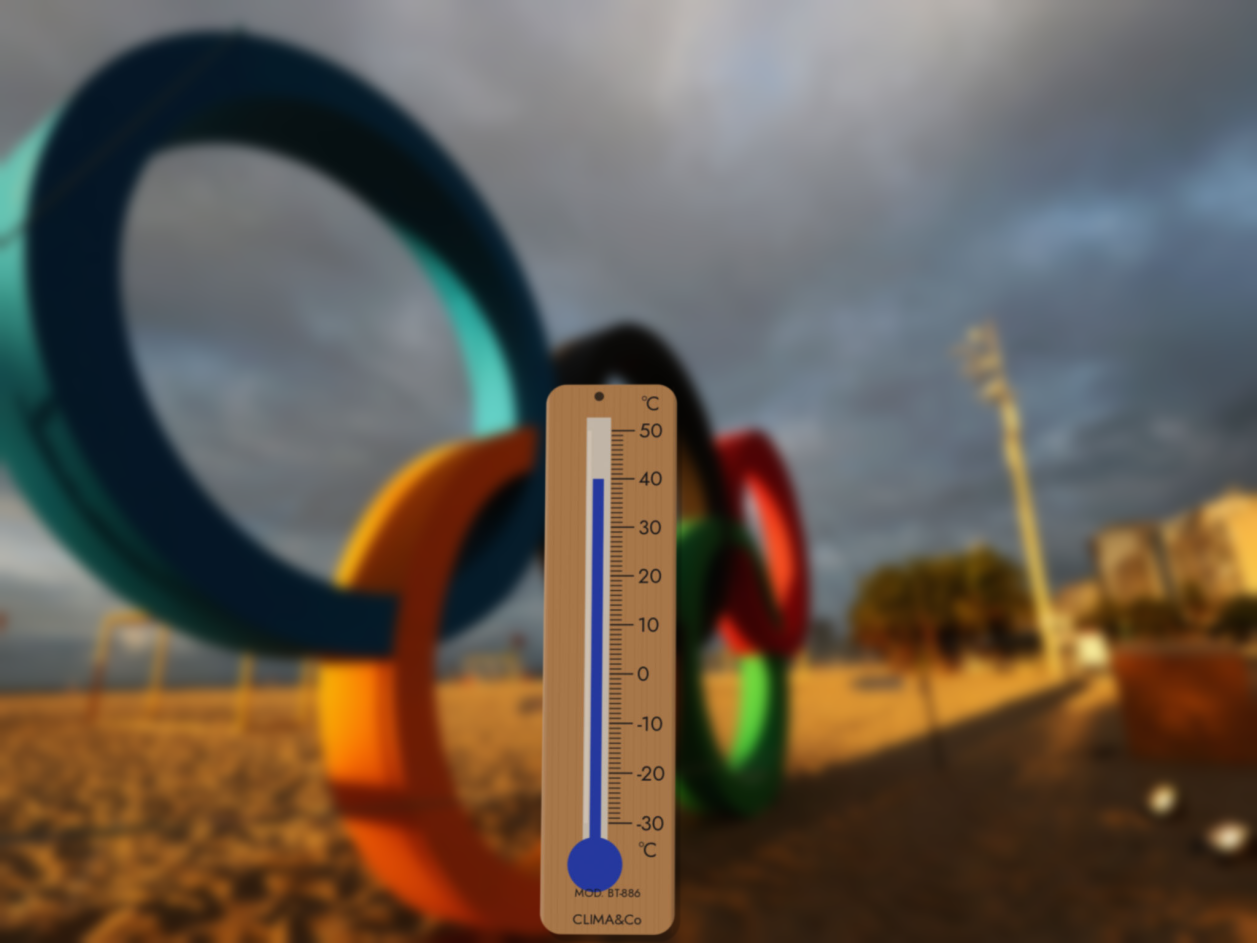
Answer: 40
